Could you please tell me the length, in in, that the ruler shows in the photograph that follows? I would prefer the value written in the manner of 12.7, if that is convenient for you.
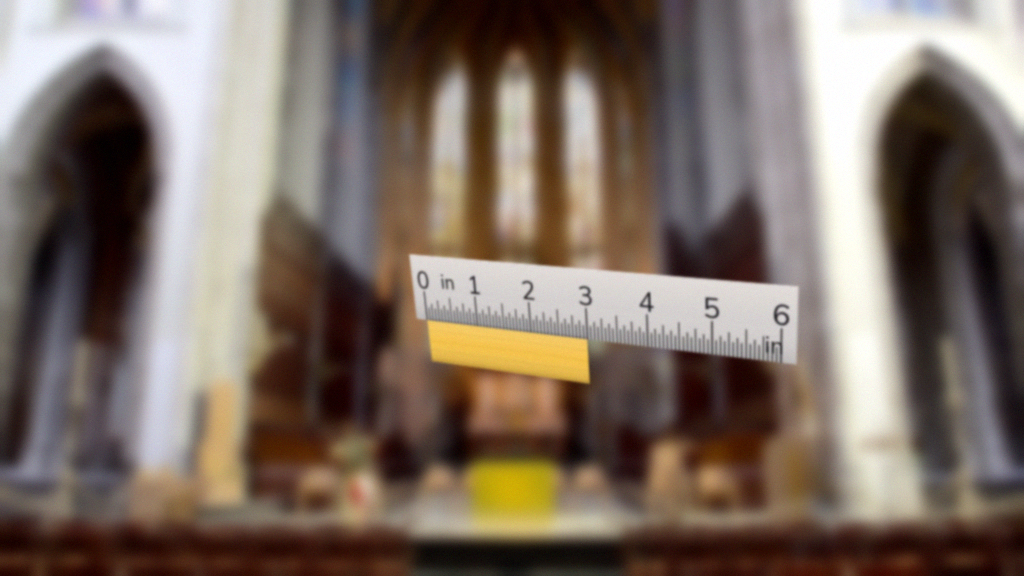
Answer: 3
